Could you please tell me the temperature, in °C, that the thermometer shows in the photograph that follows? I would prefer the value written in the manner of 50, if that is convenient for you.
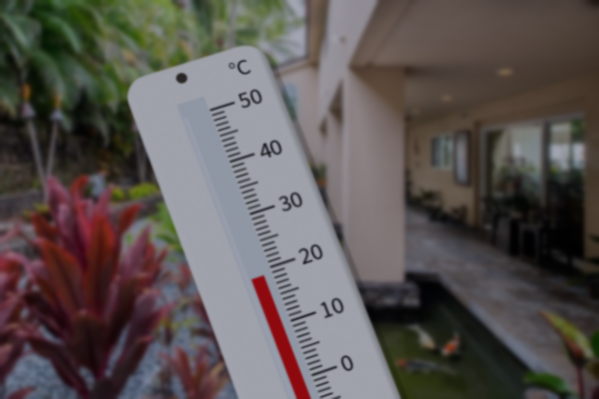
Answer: 19
